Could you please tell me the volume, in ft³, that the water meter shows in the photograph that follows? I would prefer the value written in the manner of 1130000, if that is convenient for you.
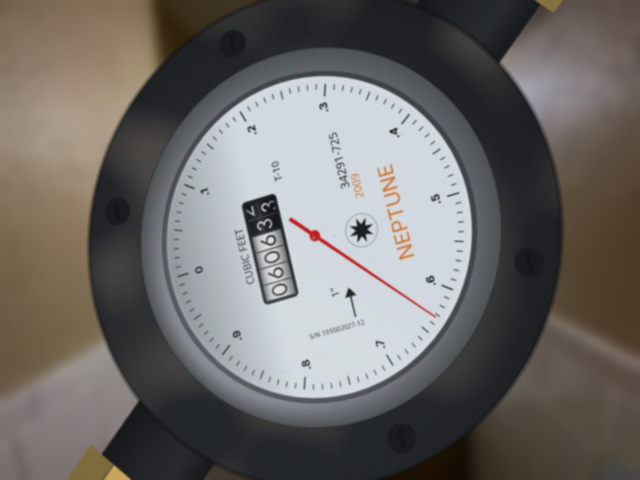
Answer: 60632.63
